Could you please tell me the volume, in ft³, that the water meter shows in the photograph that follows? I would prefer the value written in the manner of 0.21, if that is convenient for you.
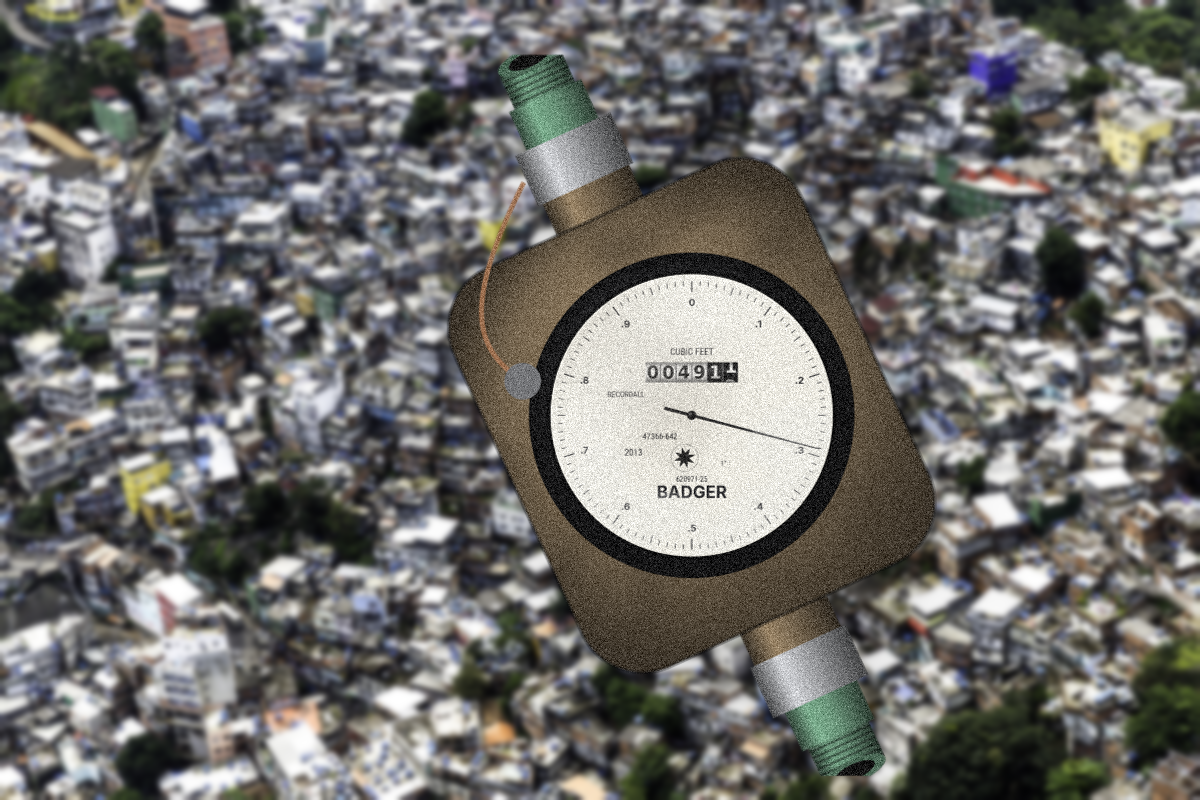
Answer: 4911.29
